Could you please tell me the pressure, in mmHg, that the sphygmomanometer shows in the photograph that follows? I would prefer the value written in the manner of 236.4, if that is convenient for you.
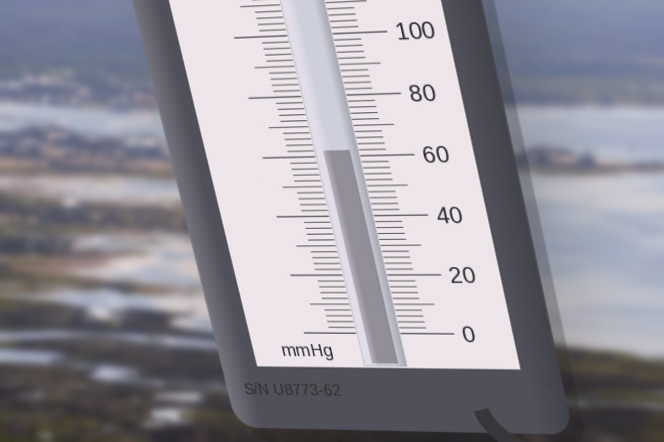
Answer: 62
